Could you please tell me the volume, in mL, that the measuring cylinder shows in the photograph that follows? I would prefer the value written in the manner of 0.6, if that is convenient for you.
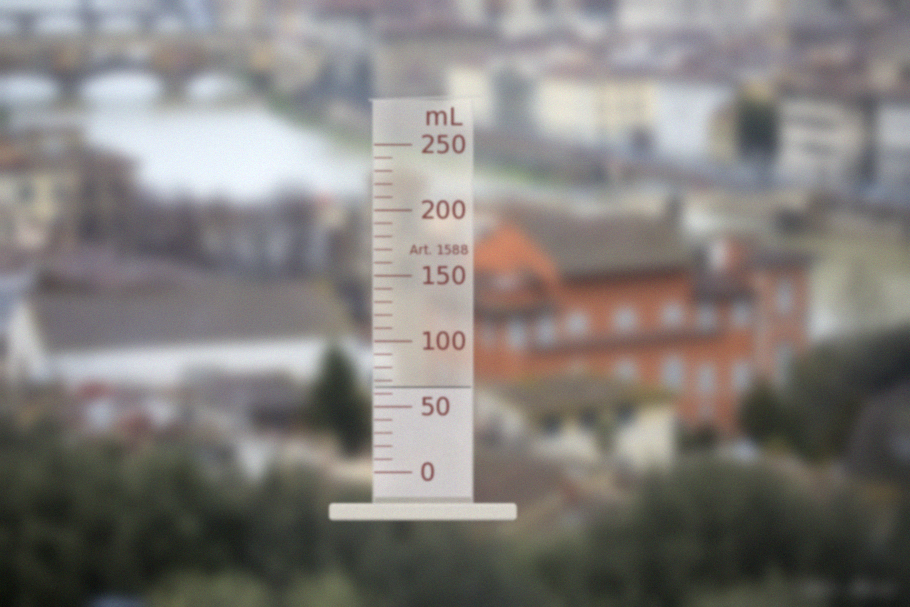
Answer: 65
